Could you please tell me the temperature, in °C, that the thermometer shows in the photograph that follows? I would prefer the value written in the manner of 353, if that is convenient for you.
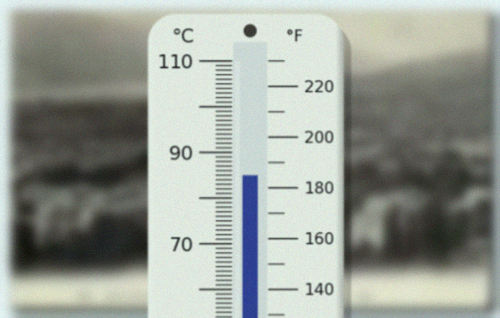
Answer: 85
